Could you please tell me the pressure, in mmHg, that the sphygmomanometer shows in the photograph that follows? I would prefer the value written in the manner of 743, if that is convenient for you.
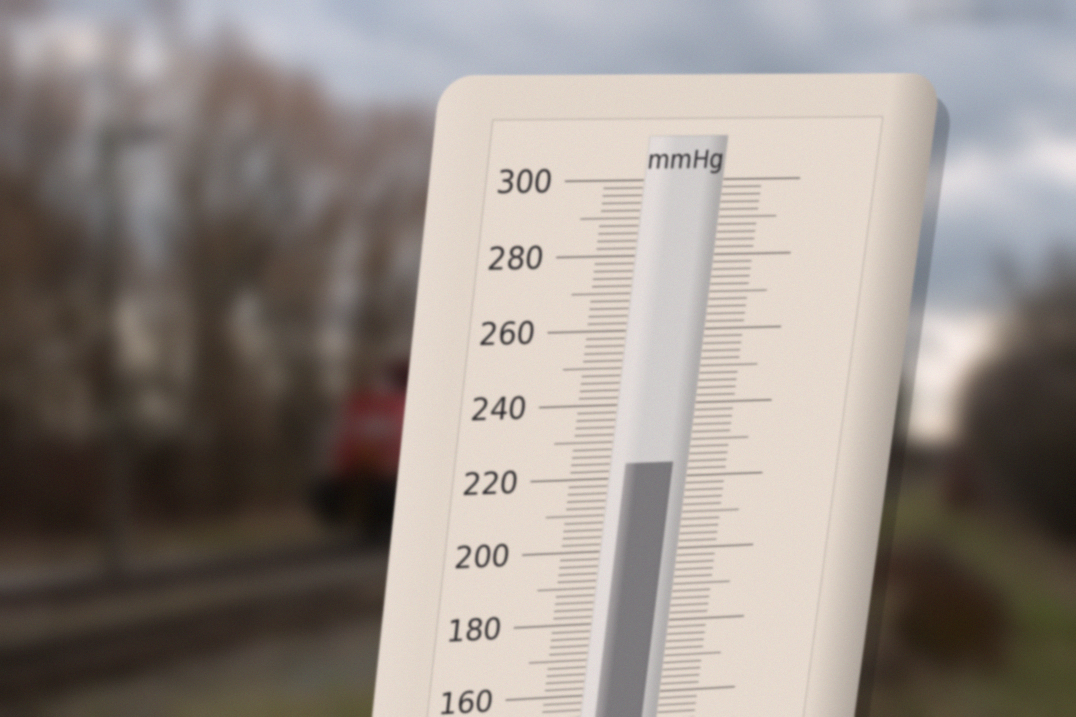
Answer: 224
